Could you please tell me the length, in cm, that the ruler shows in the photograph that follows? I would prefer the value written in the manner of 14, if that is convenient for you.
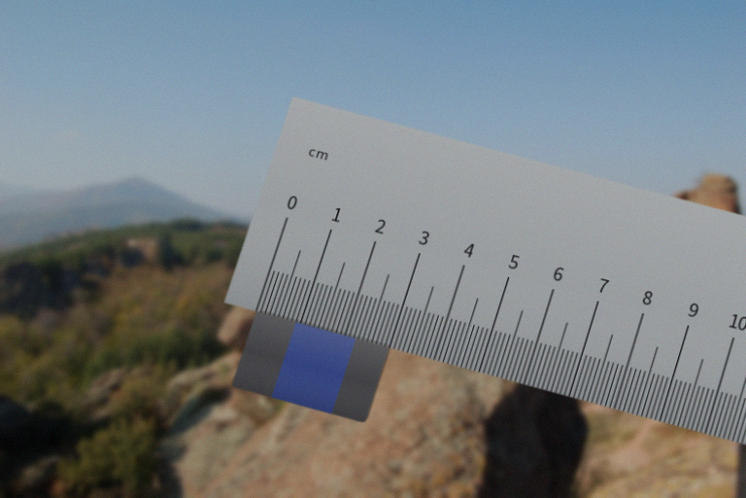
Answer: 3
